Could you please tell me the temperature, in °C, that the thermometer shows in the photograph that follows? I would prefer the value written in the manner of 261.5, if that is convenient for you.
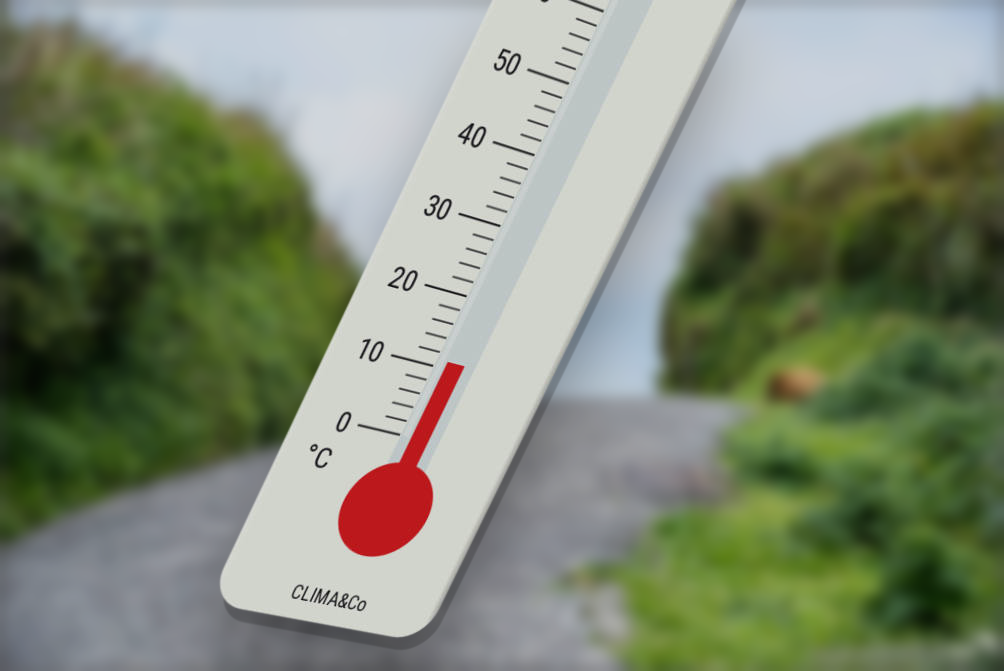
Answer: 11
